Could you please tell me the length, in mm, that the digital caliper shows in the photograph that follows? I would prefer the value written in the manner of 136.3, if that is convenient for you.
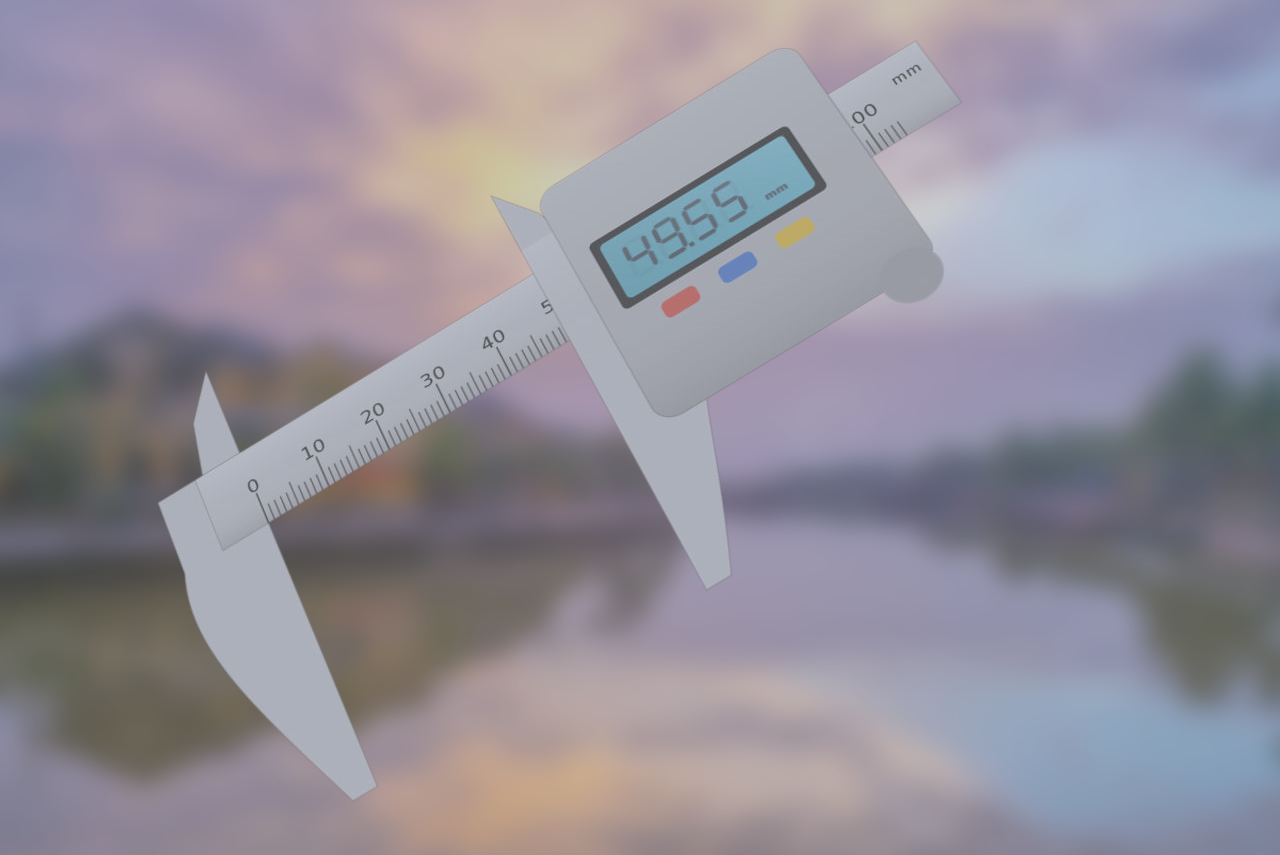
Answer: 49.55
